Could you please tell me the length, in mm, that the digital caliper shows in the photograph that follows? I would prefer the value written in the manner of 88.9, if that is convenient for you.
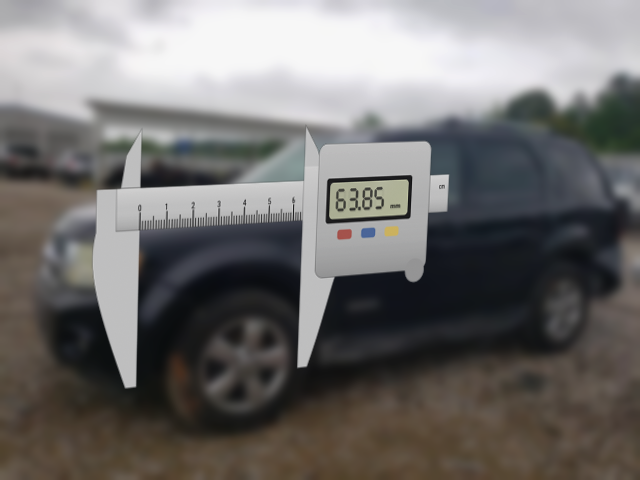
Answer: 63.85
